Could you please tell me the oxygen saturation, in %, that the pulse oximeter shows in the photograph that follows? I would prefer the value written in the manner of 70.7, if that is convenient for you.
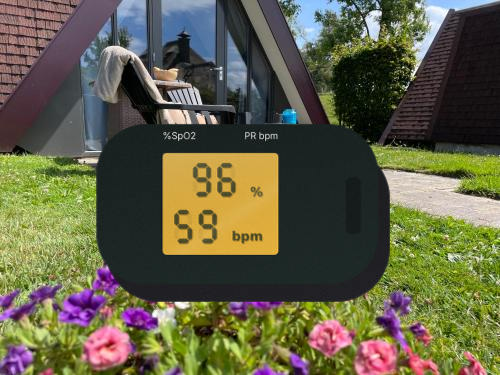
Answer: 96
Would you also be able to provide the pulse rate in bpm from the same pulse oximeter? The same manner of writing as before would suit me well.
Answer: 59
